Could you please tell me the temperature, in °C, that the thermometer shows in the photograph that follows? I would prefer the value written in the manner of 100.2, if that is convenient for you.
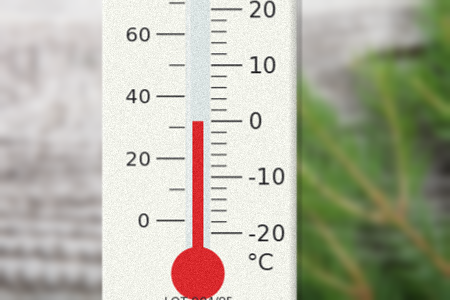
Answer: 0
